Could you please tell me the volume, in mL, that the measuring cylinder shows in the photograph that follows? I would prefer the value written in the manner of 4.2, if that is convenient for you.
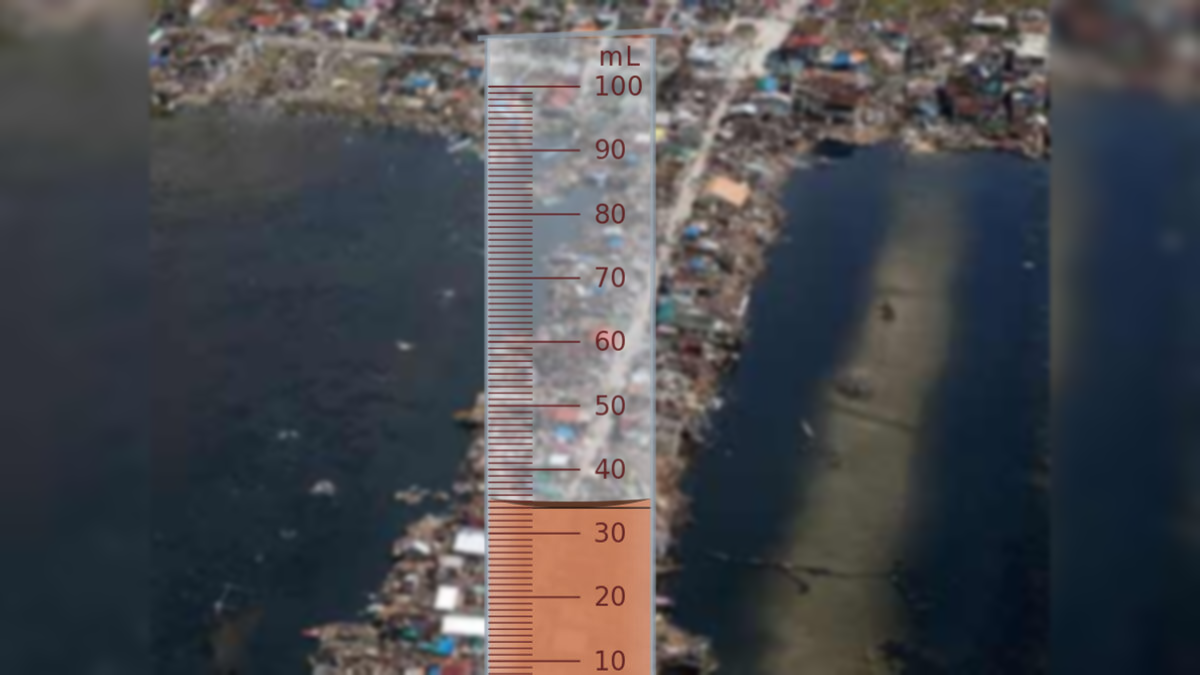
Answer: 34
